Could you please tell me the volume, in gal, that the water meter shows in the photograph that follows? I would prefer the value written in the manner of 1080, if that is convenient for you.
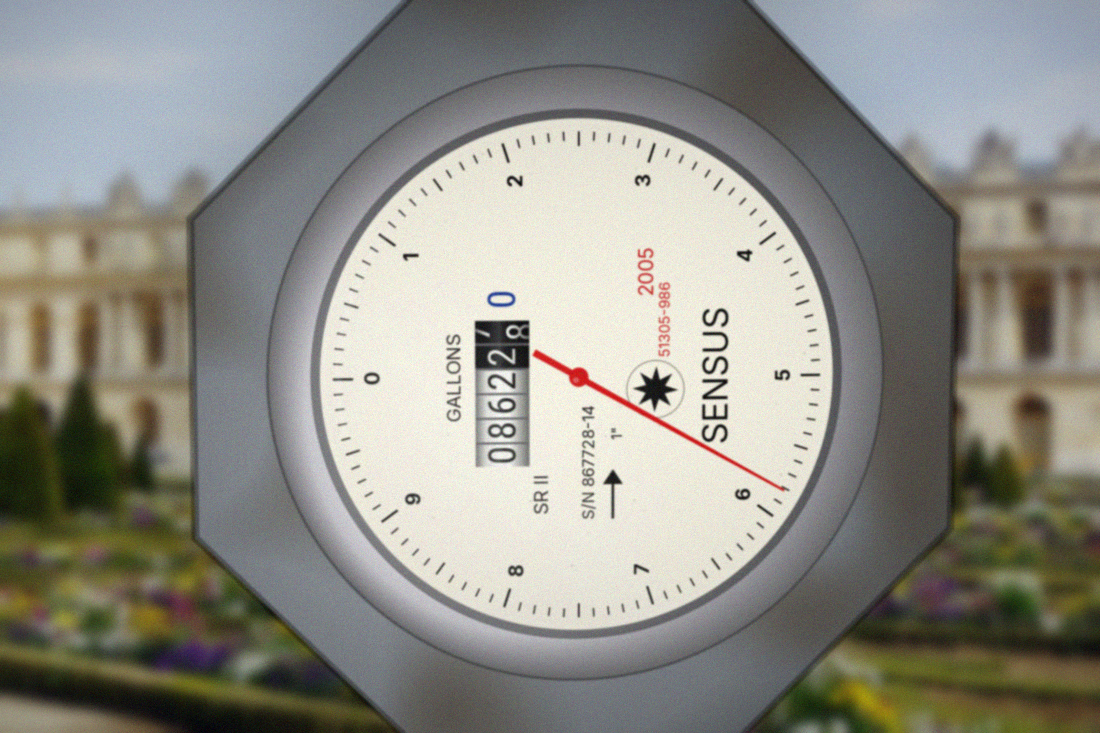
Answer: 862275.8
